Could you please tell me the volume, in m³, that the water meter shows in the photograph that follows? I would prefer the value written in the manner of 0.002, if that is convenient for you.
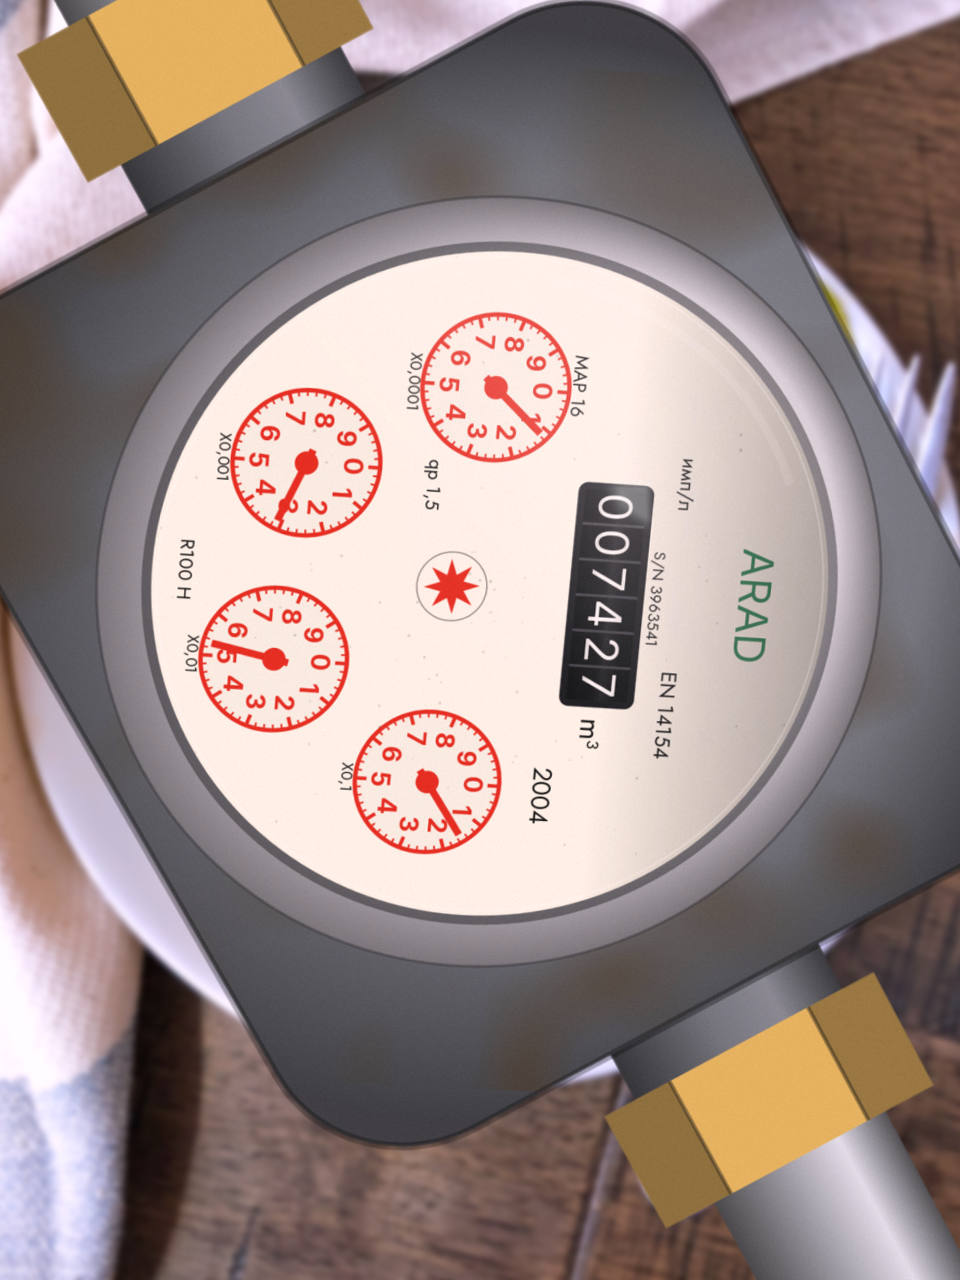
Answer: 7427.1531
